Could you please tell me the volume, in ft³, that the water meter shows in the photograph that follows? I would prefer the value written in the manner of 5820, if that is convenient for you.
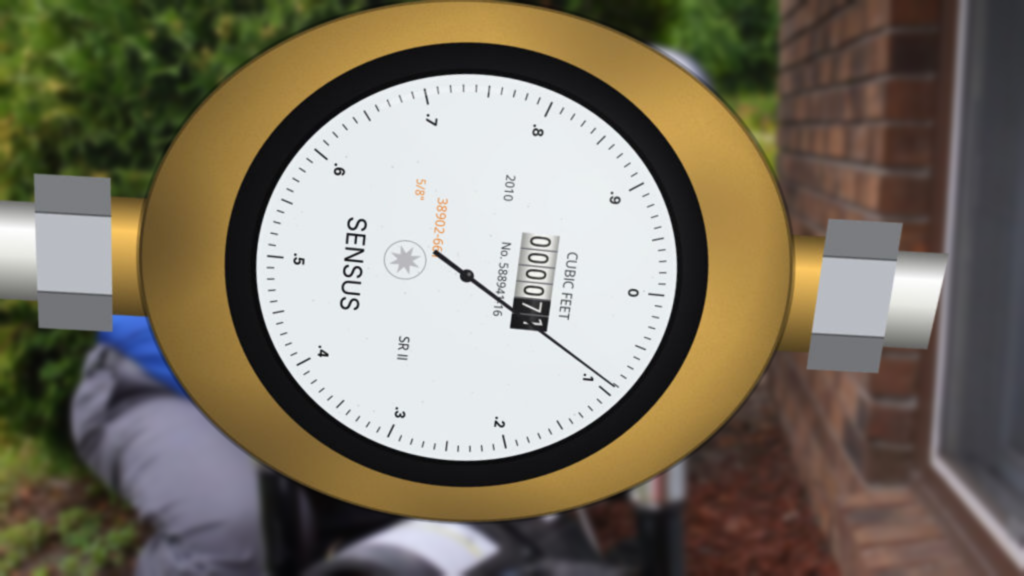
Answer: 71.09
